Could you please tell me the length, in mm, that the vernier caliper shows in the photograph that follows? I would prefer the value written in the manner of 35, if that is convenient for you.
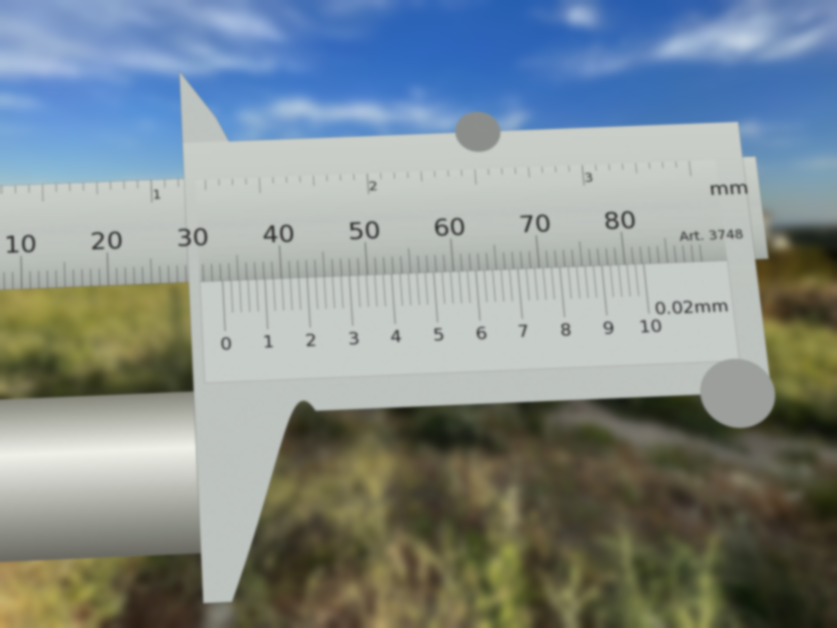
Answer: 33.2
